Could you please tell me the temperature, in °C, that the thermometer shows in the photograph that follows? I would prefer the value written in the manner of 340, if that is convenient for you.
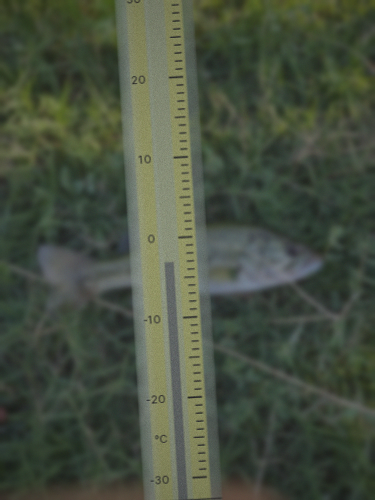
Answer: -3
